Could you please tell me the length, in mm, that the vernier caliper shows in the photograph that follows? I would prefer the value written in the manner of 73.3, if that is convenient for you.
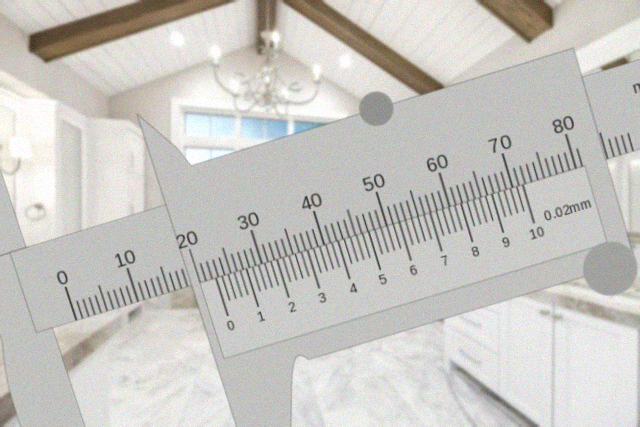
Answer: 22.6
